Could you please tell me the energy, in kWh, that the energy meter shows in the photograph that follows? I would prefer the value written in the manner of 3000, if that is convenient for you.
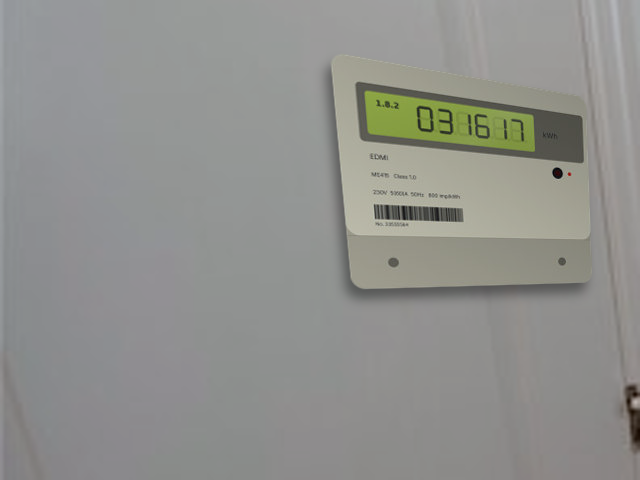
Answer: 31617
